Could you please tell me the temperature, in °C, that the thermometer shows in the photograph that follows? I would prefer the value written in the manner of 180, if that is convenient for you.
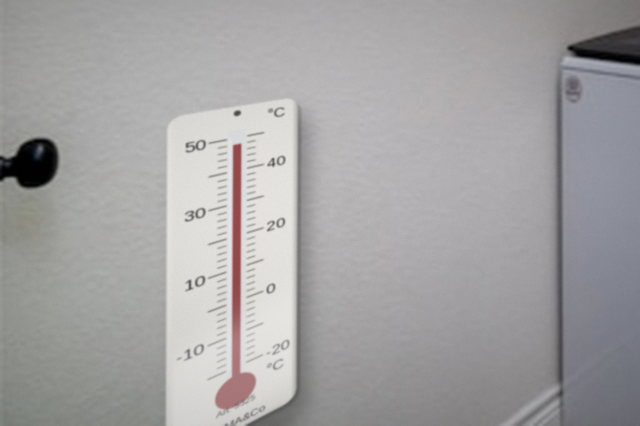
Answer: 48
